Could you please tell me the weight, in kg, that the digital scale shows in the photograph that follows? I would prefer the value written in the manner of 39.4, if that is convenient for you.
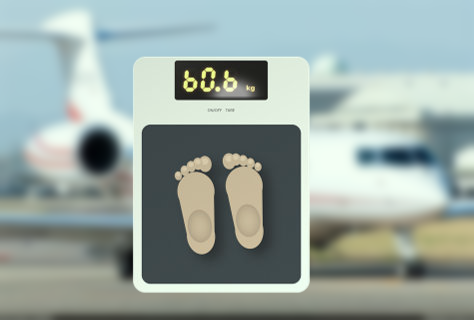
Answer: 60.6
